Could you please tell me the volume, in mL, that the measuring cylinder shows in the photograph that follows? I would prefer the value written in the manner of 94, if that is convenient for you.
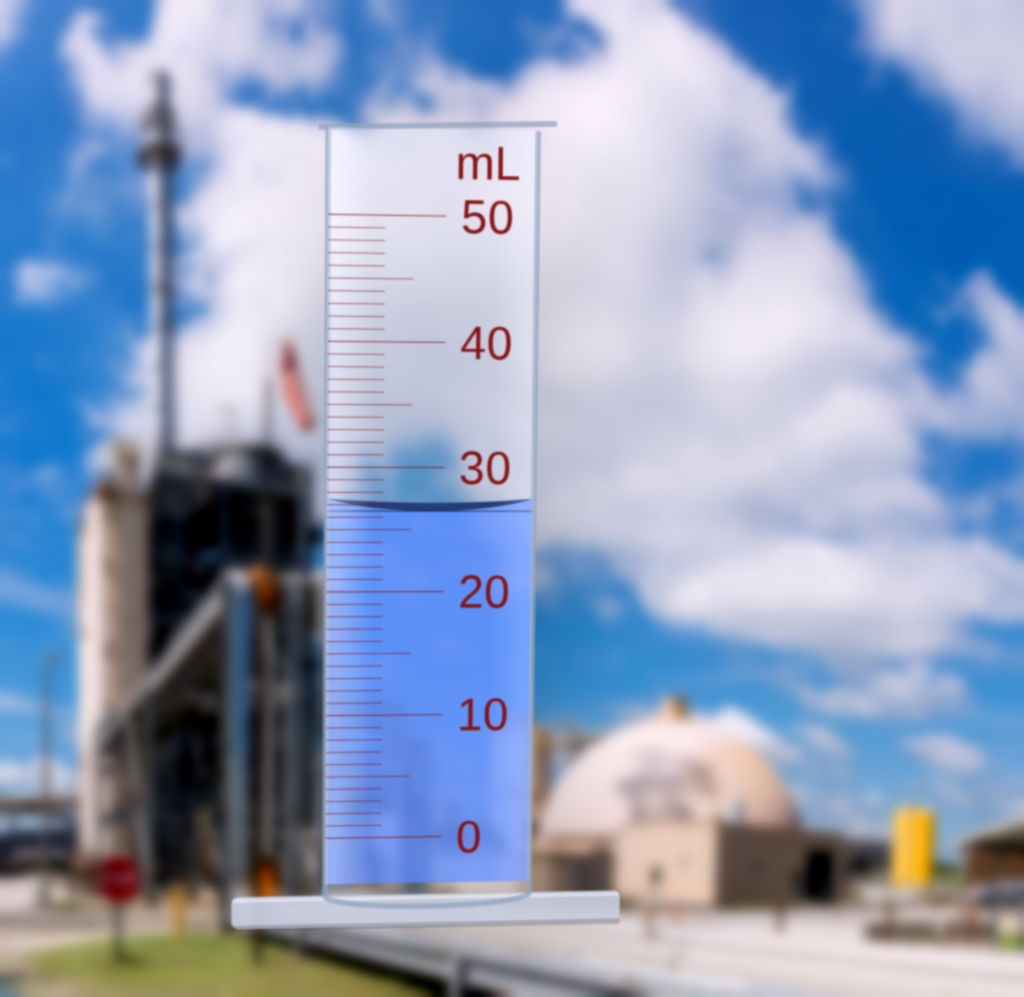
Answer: 26.5
